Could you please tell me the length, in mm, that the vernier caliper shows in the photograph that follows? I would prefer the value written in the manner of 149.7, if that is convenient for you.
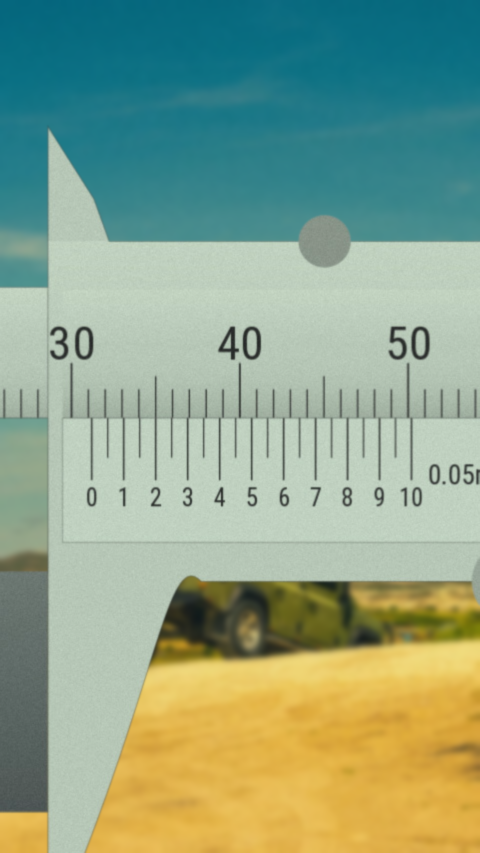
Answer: 31.2
